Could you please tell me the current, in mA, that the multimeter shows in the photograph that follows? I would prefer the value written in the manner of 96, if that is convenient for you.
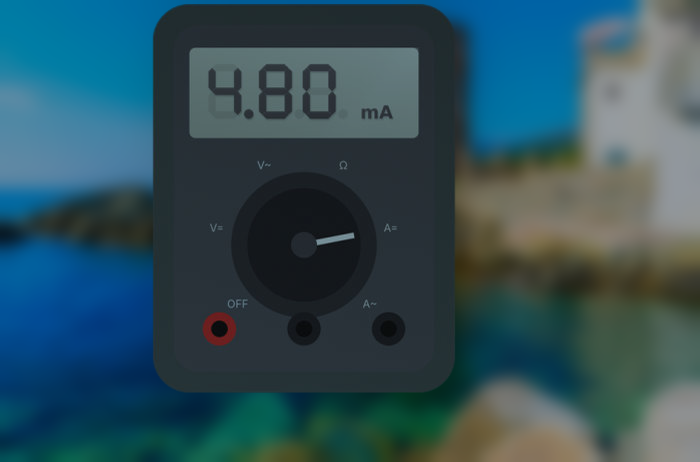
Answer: 4.80
